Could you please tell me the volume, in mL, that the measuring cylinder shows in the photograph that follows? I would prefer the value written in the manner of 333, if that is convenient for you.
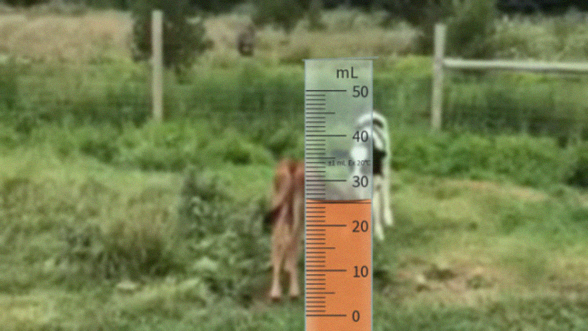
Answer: 25
